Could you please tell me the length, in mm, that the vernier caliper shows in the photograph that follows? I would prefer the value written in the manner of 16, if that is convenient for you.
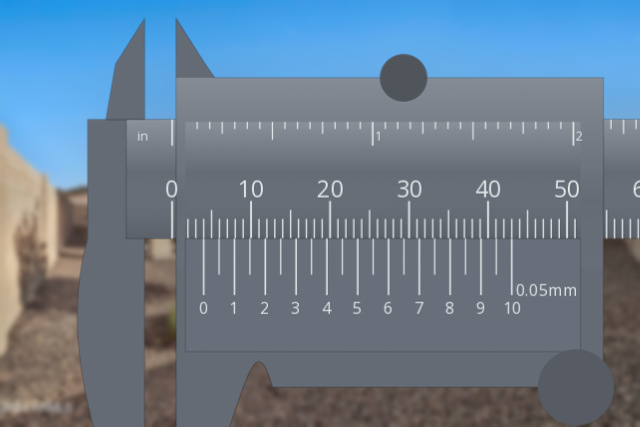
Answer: 4.0
